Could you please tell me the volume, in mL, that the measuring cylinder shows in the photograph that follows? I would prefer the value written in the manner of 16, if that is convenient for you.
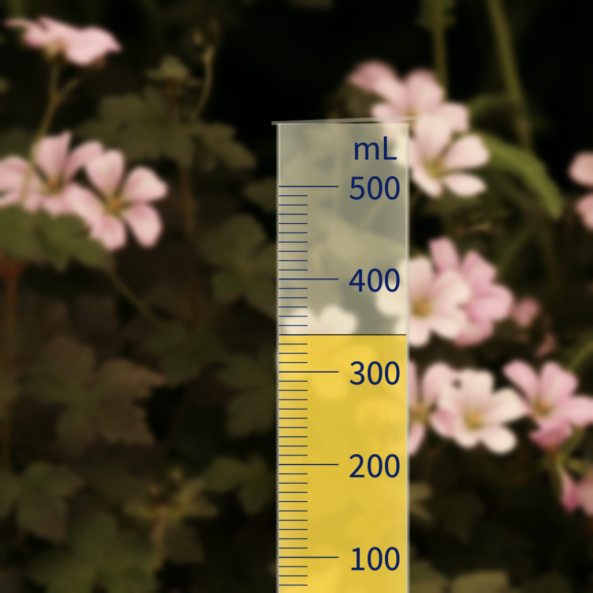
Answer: 340
